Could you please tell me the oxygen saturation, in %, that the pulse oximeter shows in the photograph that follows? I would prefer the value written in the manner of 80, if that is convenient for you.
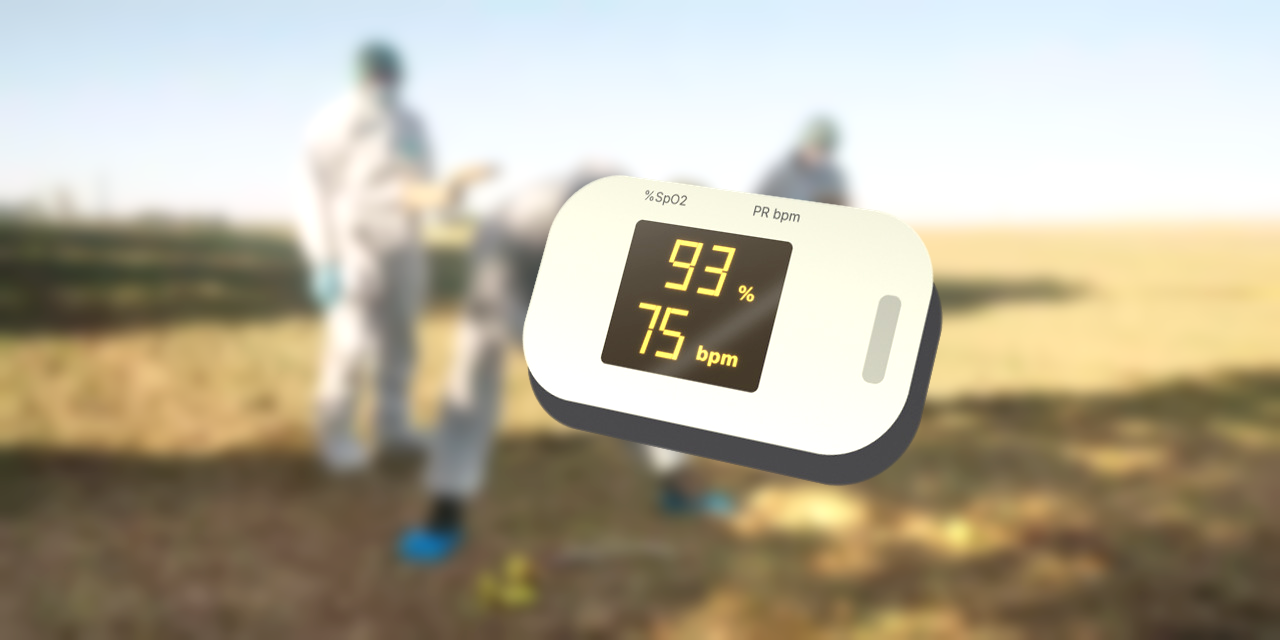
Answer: 93
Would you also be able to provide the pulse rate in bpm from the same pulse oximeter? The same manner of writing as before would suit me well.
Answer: 75
